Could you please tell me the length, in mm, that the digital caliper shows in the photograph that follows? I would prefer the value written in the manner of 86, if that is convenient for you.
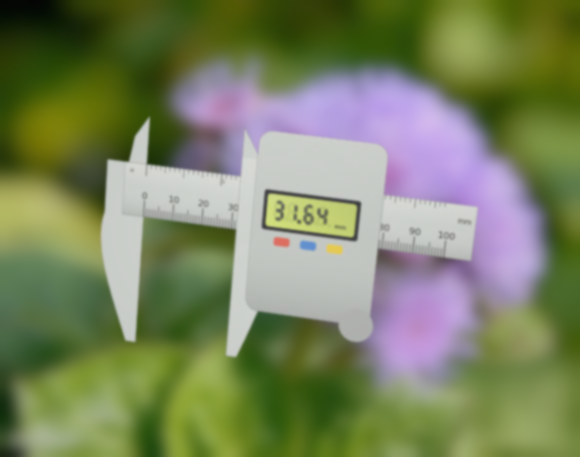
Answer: 31.64
